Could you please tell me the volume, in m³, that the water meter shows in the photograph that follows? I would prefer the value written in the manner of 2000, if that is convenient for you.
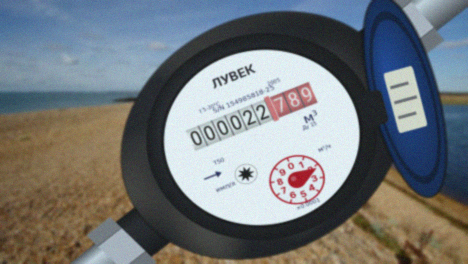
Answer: 22.7892
